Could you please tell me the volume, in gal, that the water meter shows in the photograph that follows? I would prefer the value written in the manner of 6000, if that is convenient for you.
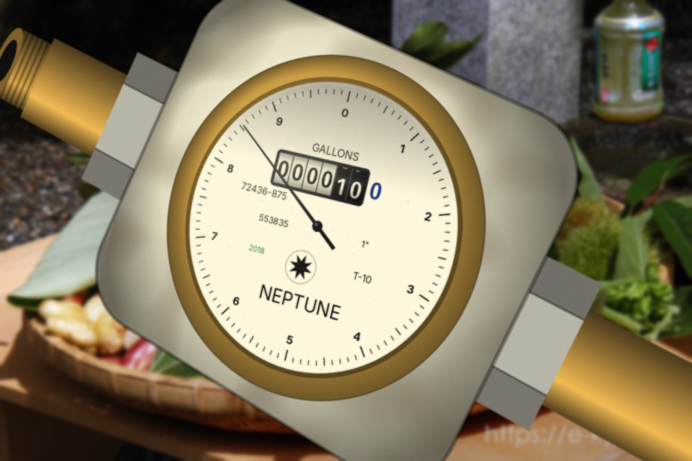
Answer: 98.5
